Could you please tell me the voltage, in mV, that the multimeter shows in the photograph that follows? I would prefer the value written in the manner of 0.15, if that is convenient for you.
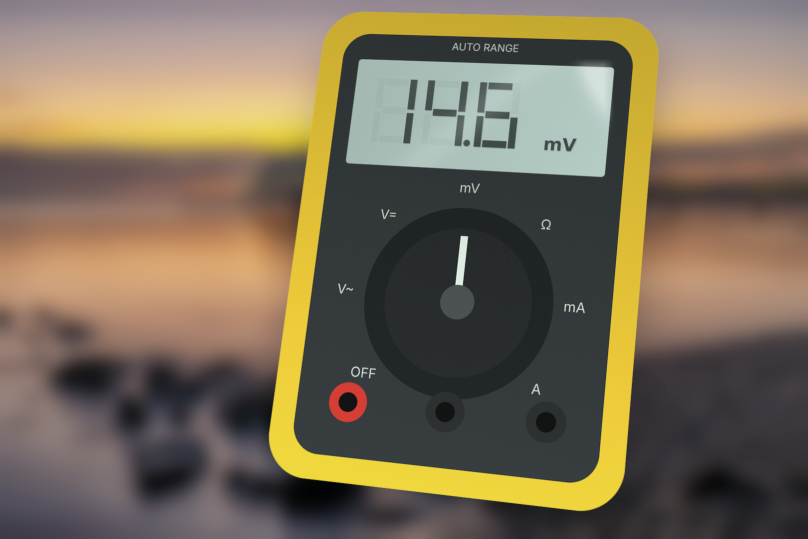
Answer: 14.6
